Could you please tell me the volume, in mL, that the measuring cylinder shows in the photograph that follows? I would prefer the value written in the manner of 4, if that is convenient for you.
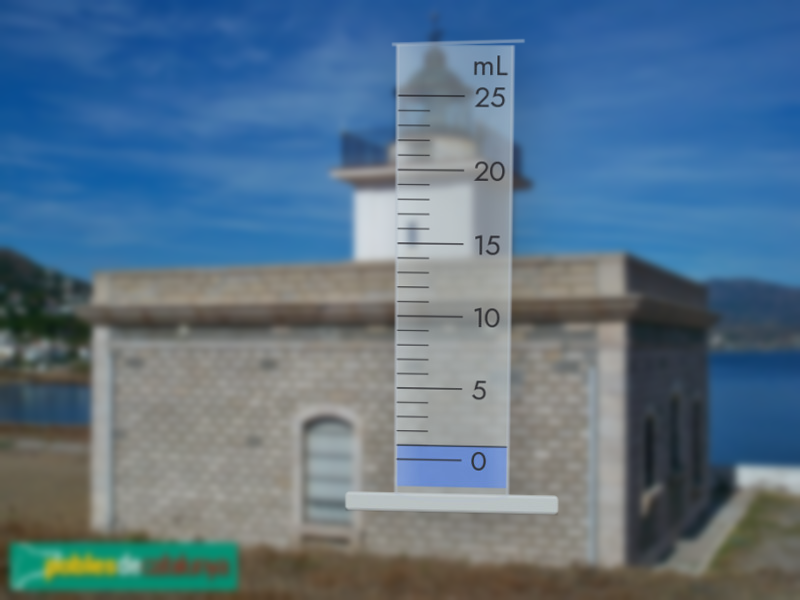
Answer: 1
